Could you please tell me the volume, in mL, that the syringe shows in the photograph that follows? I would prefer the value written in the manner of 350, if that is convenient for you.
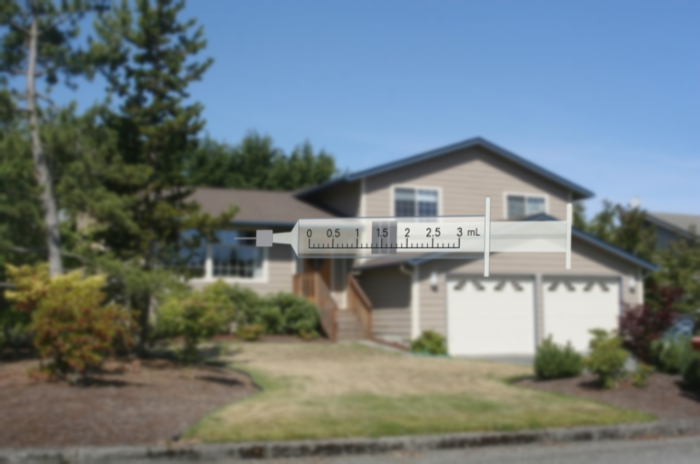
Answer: 1.3
